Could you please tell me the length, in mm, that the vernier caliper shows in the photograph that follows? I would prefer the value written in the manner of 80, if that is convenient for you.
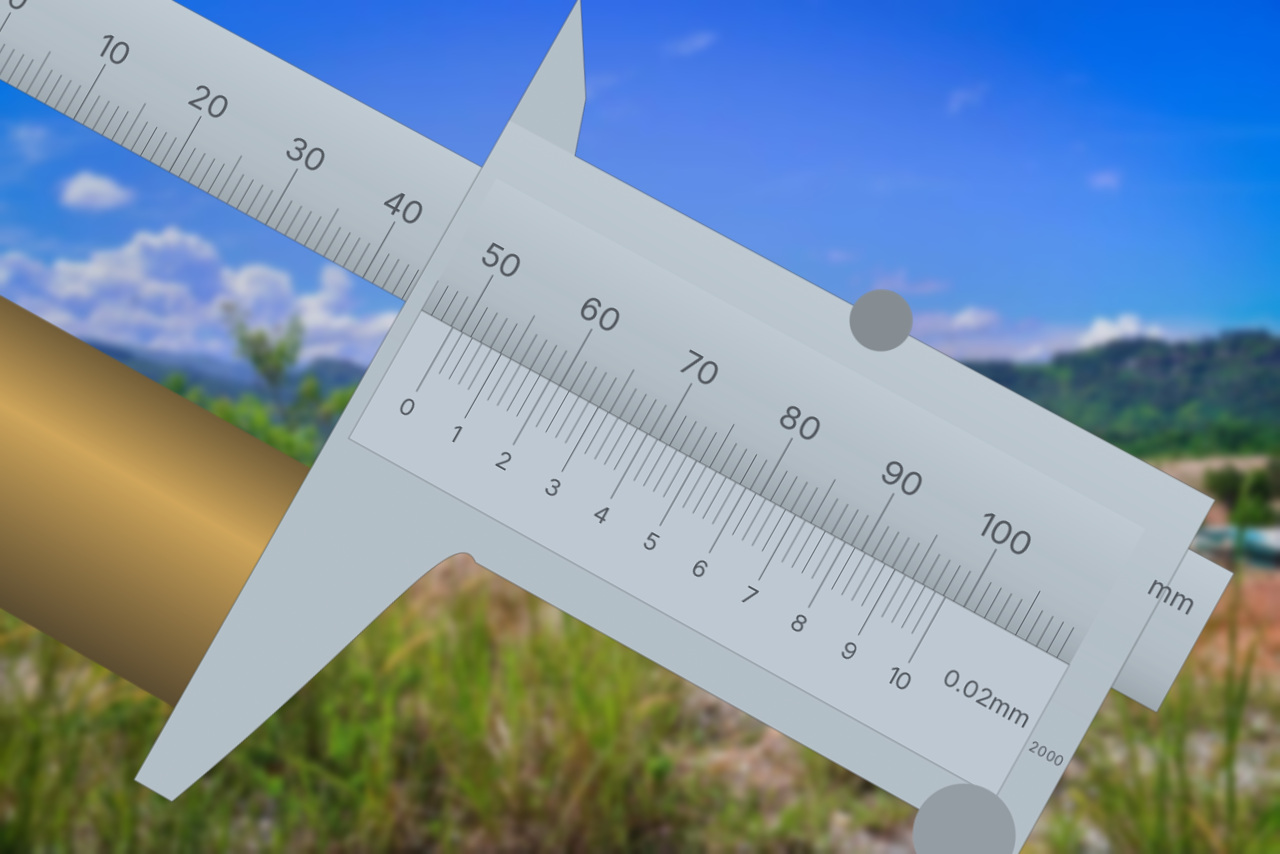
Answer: 49.2
